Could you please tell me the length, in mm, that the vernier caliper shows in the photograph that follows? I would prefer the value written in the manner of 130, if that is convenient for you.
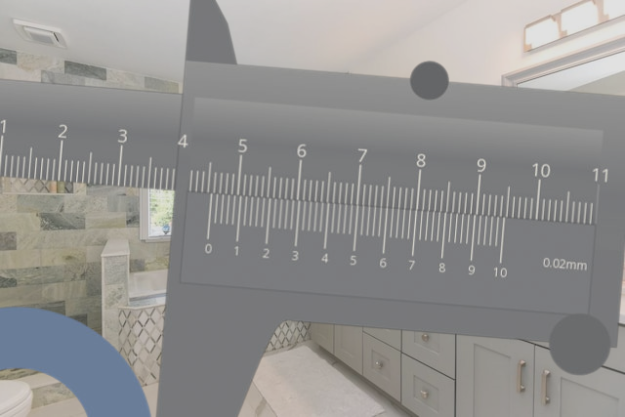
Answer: 45.6
